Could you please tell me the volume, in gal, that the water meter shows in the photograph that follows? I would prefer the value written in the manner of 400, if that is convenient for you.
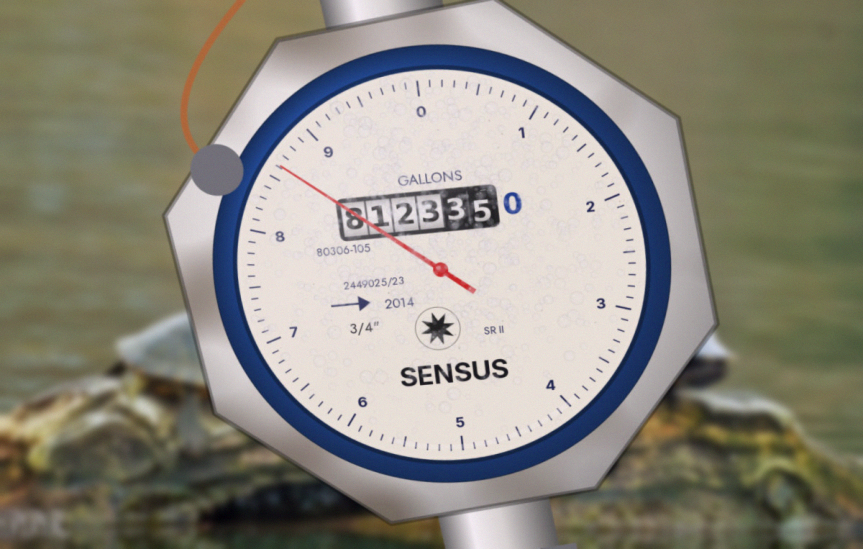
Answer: 8123348.6
